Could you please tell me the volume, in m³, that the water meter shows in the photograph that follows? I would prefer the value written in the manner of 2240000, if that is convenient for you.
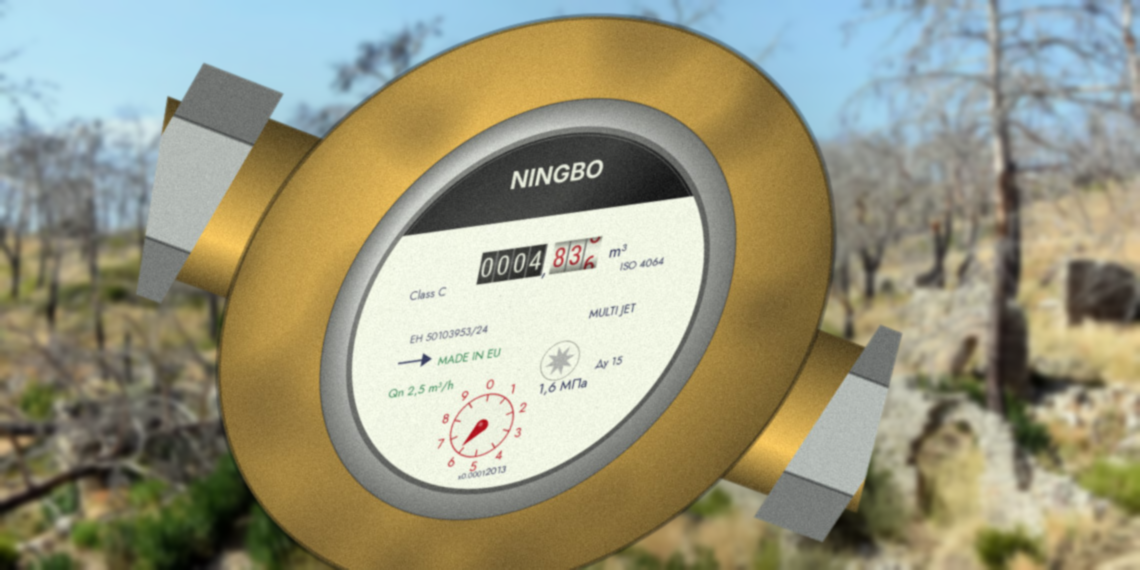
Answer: 4.8356
